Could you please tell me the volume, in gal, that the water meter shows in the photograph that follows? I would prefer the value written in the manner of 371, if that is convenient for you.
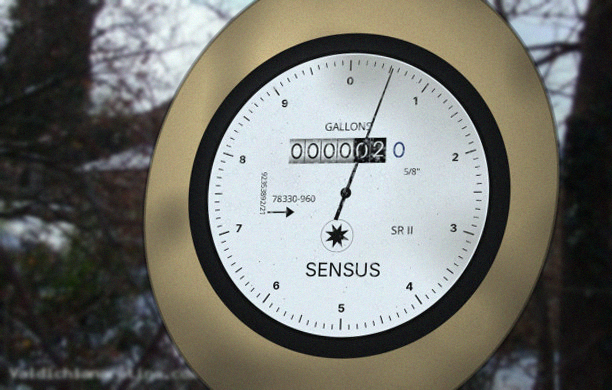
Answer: 20.5
